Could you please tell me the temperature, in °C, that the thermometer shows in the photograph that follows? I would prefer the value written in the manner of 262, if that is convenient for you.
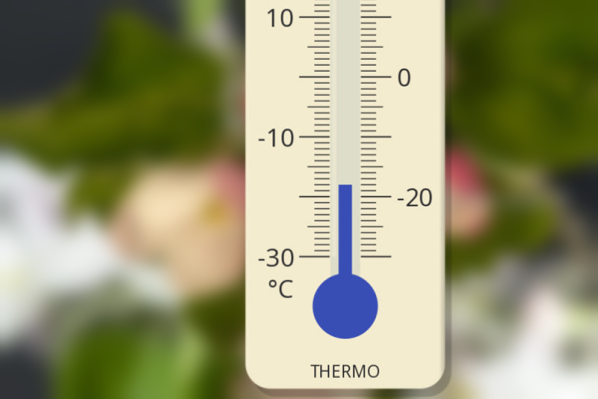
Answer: -18
